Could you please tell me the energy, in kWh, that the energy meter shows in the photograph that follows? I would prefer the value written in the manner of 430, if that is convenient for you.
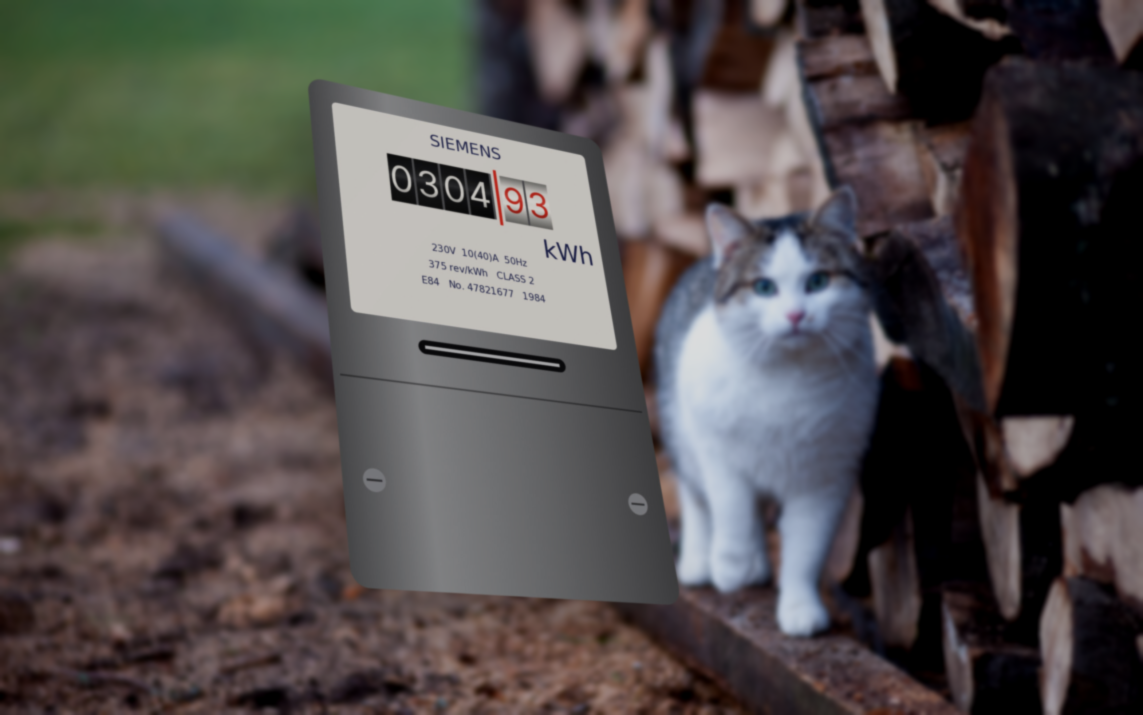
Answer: 304.93
